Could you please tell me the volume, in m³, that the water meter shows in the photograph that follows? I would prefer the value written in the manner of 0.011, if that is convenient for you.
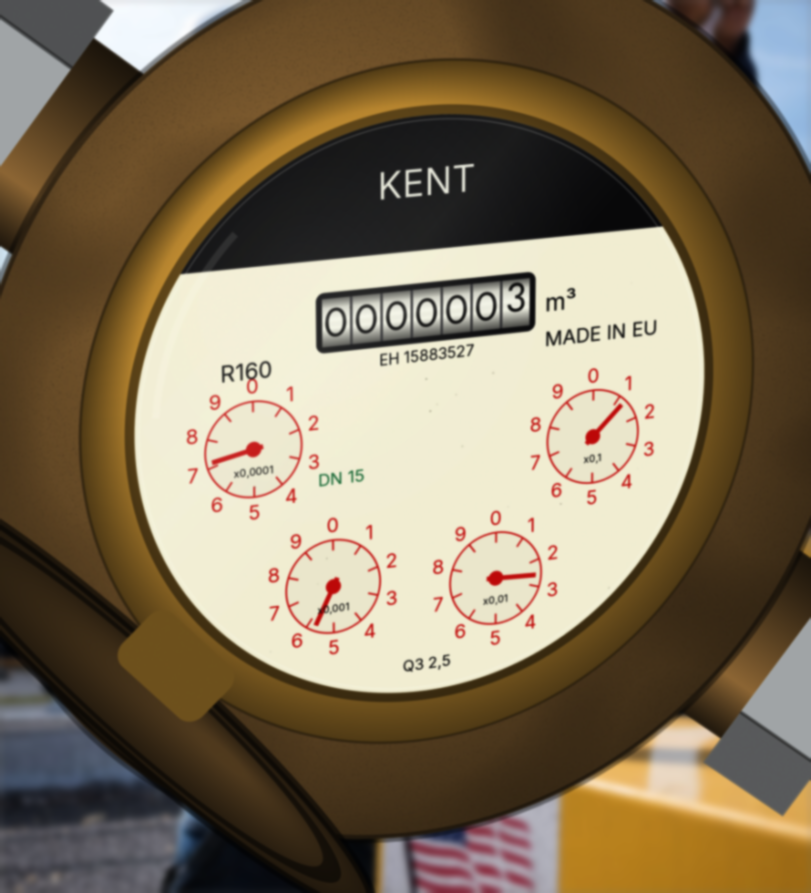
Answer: 3.1257
